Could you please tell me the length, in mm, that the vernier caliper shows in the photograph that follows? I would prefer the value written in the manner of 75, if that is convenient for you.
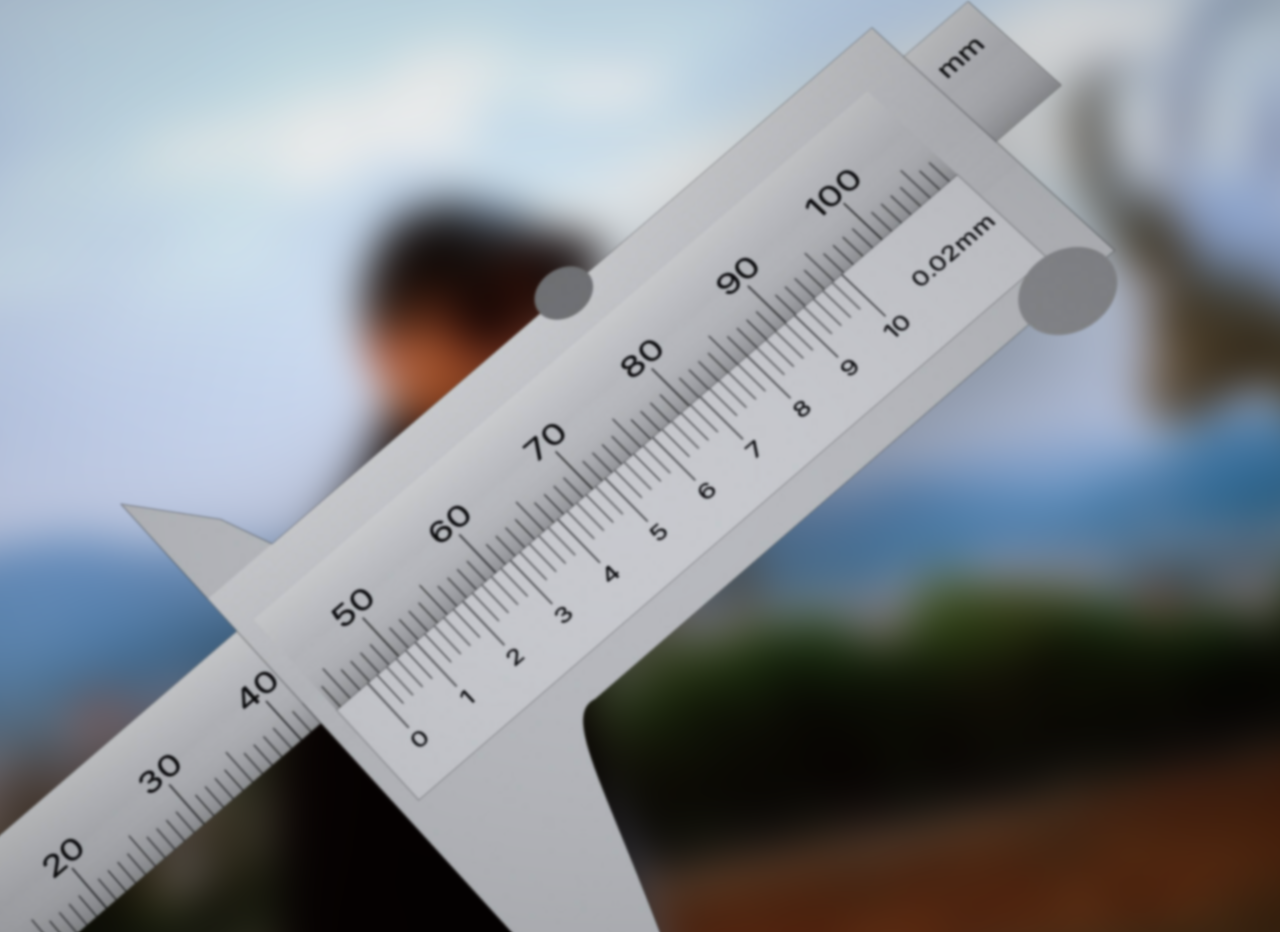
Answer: 46.8
